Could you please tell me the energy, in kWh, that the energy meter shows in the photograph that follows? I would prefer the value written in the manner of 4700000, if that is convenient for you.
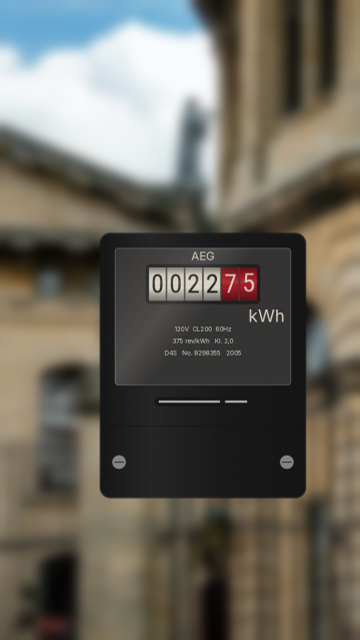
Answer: 22.75
